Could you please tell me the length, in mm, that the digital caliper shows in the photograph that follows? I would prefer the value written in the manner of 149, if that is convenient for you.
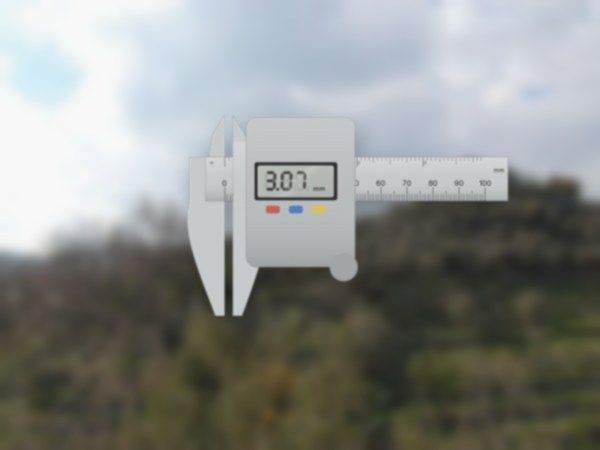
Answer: 3.07
